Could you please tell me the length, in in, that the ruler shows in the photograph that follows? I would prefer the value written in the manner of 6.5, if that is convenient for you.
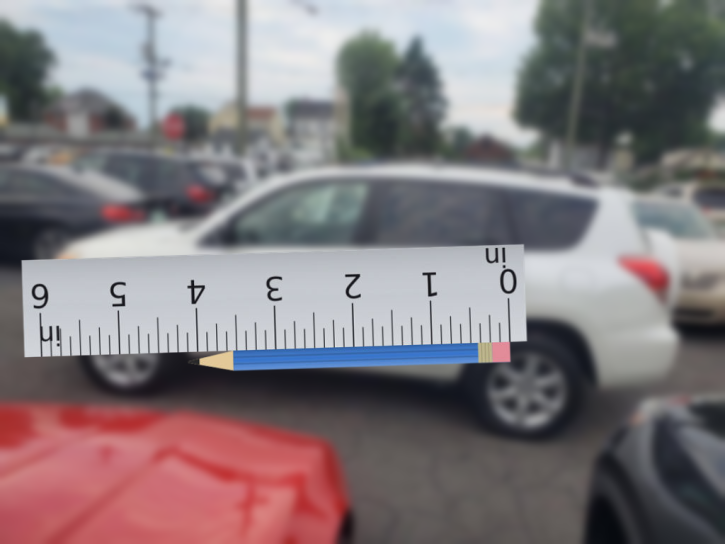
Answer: 4.125
